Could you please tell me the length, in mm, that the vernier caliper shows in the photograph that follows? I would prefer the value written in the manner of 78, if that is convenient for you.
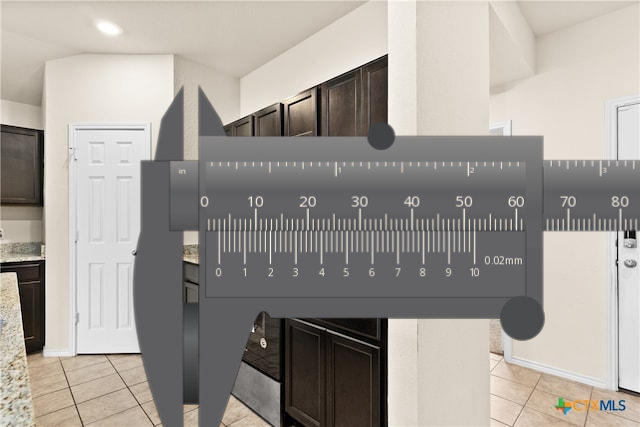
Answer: 3.0
